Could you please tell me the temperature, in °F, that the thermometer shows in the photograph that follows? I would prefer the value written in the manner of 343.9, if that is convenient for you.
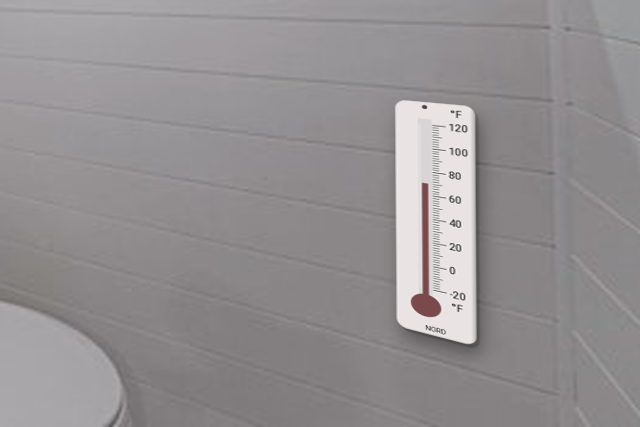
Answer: 70
